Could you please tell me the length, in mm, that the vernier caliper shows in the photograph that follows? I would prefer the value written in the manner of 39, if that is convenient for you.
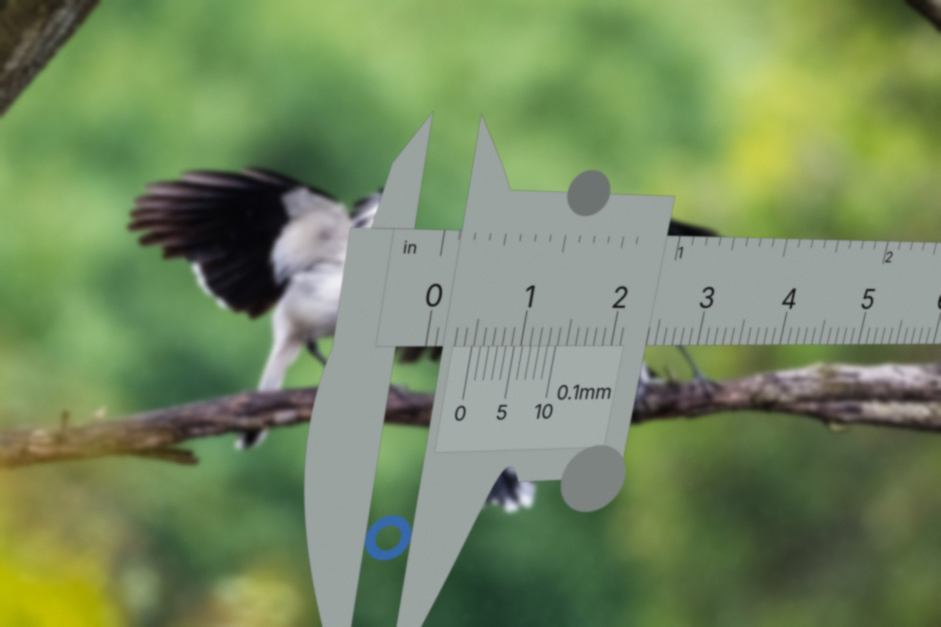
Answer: 4.8
